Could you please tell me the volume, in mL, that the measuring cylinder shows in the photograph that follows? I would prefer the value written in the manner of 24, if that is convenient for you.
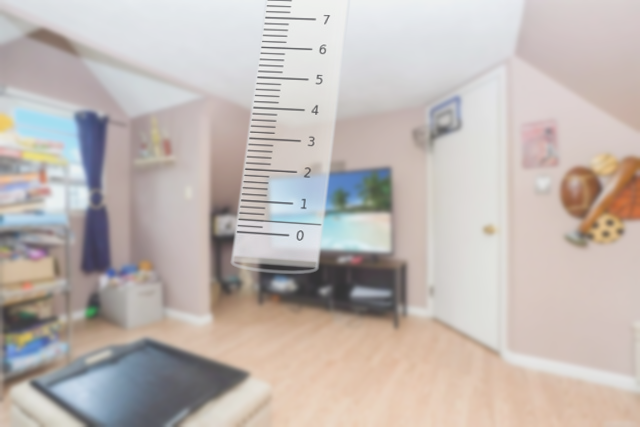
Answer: 0.4
